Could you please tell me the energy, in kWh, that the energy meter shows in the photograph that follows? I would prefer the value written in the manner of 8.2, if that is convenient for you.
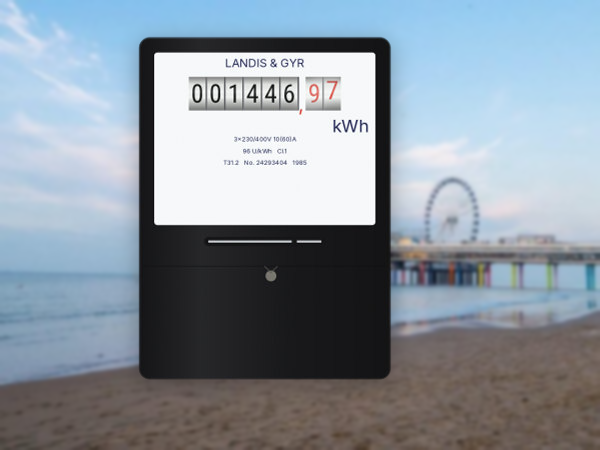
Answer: 1446.97
